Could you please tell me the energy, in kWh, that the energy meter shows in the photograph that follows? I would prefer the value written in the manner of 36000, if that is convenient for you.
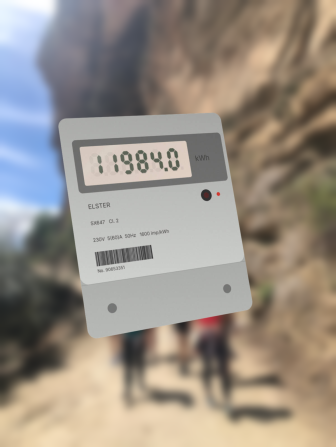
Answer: 11984.0
